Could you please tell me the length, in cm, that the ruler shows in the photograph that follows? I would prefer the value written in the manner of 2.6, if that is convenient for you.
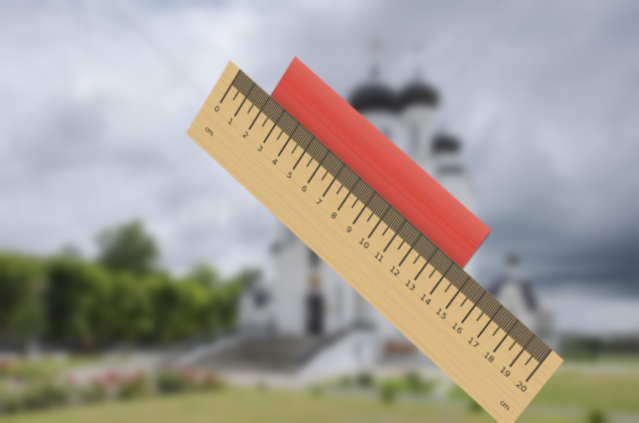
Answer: 12.5
